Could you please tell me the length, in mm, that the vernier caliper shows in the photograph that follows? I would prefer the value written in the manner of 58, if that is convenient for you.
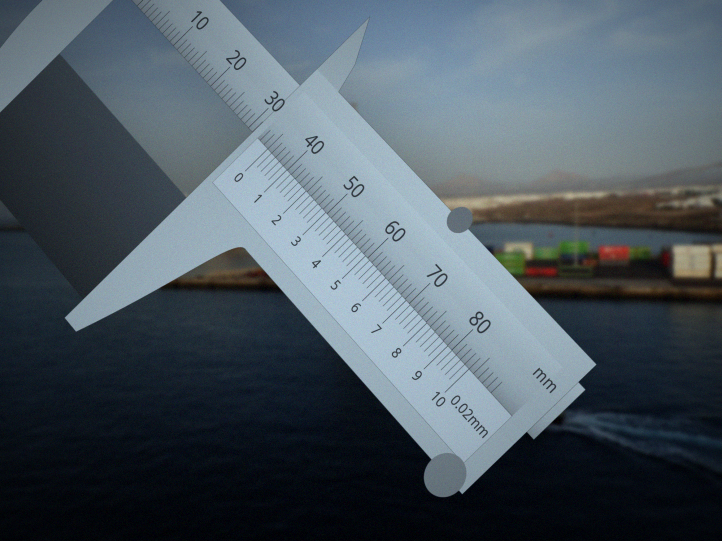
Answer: 35.0
